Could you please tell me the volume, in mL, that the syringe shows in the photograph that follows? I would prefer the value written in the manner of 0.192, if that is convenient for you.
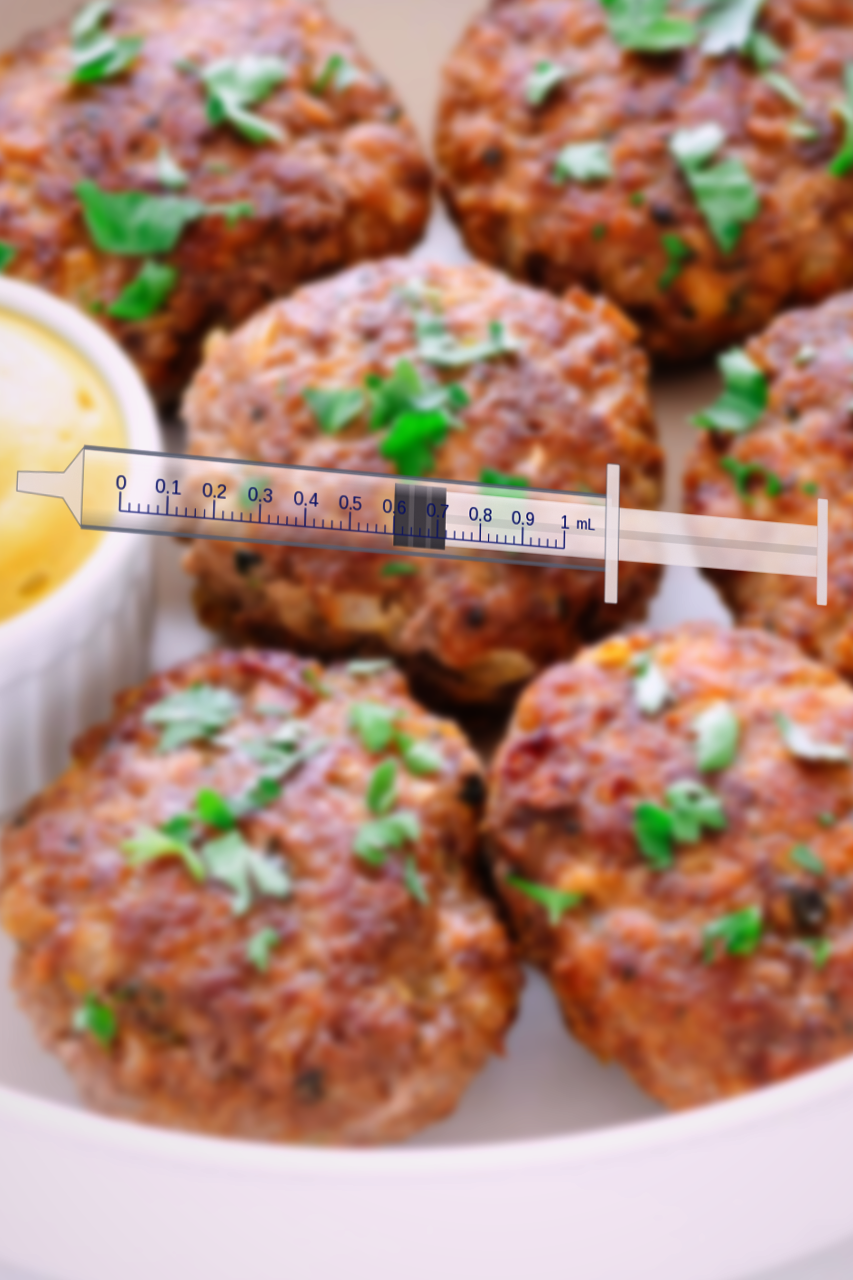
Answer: 0.6
